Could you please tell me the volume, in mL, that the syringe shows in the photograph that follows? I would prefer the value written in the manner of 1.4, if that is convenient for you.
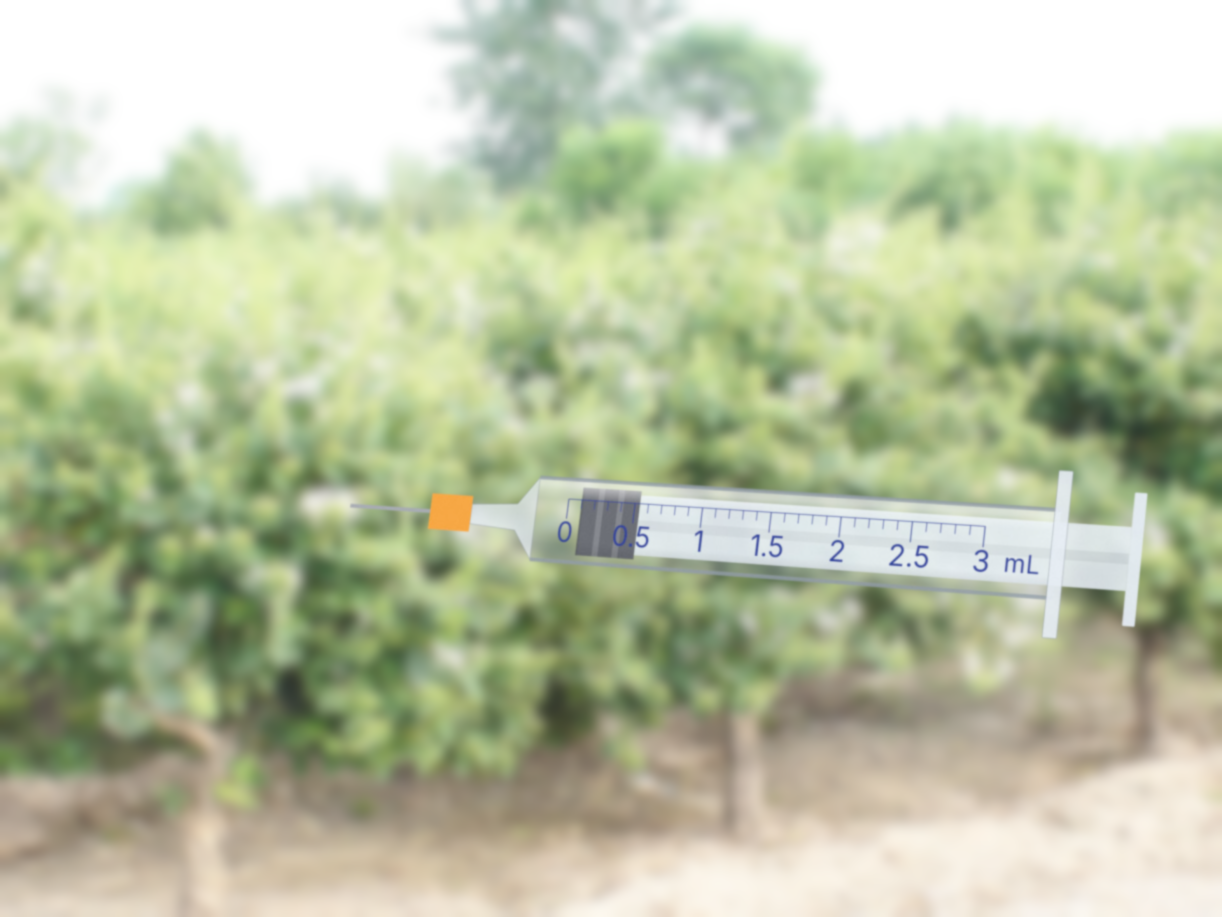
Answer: 0.1
